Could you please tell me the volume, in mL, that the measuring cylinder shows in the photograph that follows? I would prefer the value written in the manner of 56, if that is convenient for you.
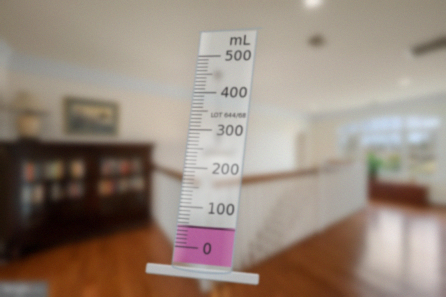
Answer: 50
